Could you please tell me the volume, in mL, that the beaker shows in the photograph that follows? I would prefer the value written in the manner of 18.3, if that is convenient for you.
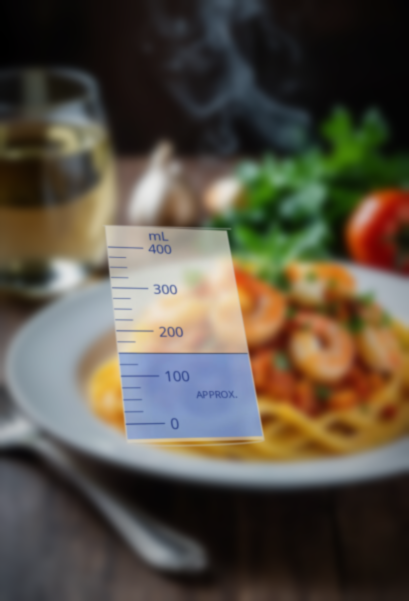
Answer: 150
